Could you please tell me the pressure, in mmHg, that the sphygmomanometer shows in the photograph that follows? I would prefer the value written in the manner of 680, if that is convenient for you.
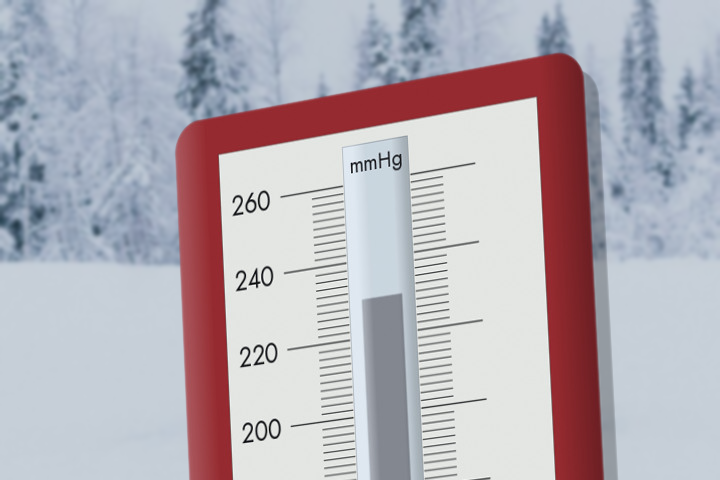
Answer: 230
